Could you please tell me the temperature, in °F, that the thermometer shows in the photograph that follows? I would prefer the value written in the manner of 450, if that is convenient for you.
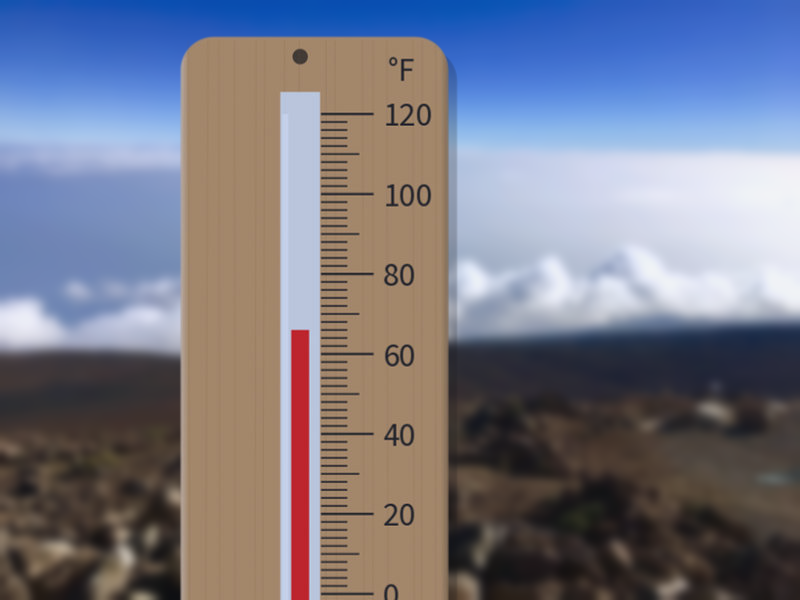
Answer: 66
